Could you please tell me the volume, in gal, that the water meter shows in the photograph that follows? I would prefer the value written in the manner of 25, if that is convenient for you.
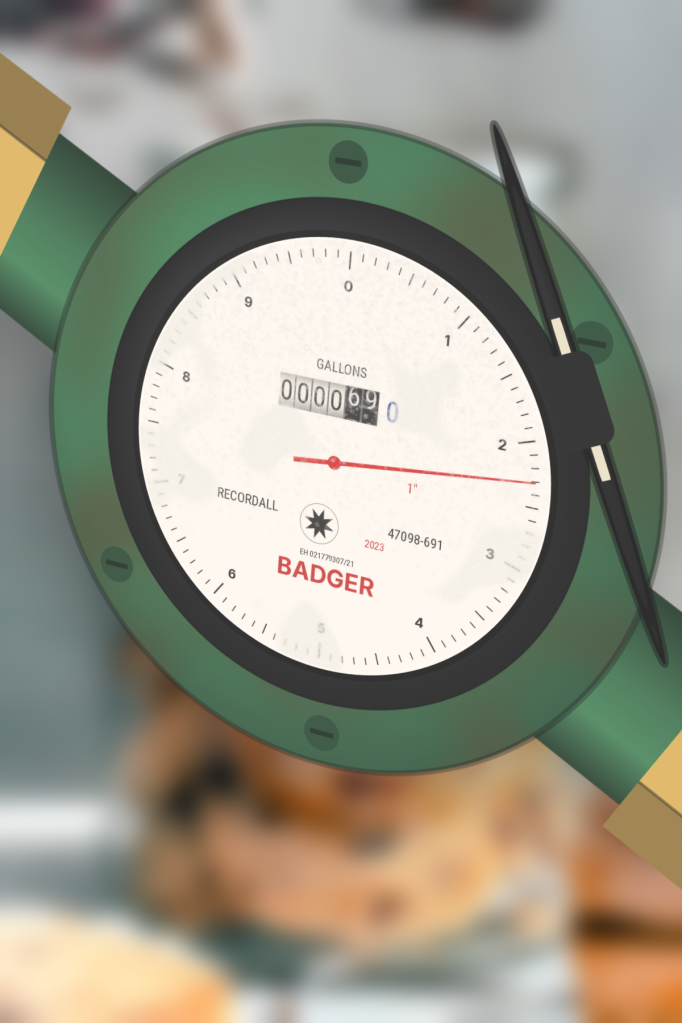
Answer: 692.3
